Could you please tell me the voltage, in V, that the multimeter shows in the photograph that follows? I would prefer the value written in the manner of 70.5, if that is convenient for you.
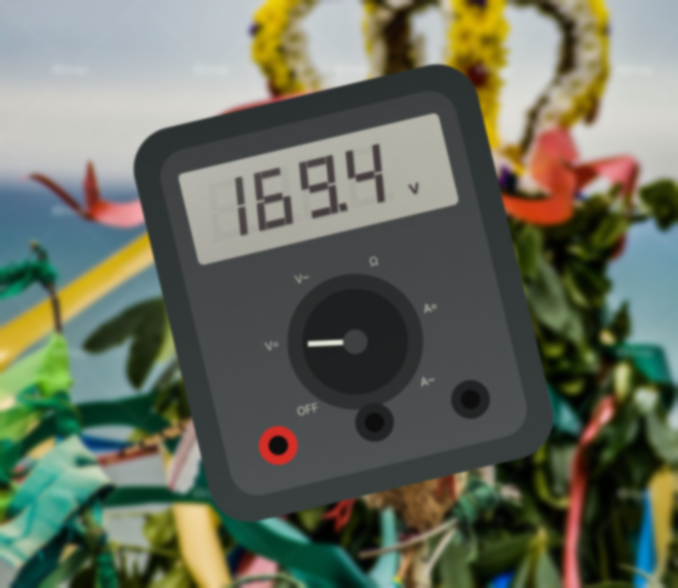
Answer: 169.4
